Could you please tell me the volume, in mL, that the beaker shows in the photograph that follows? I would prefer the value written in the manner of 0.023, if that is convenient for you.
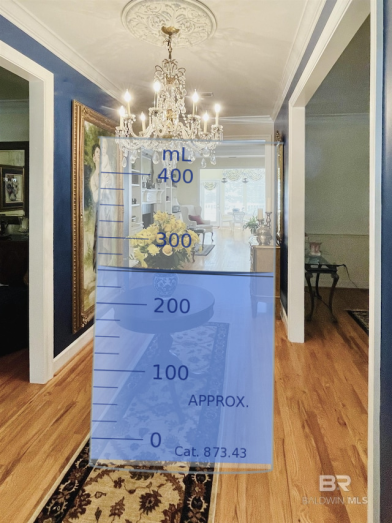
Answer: 250
